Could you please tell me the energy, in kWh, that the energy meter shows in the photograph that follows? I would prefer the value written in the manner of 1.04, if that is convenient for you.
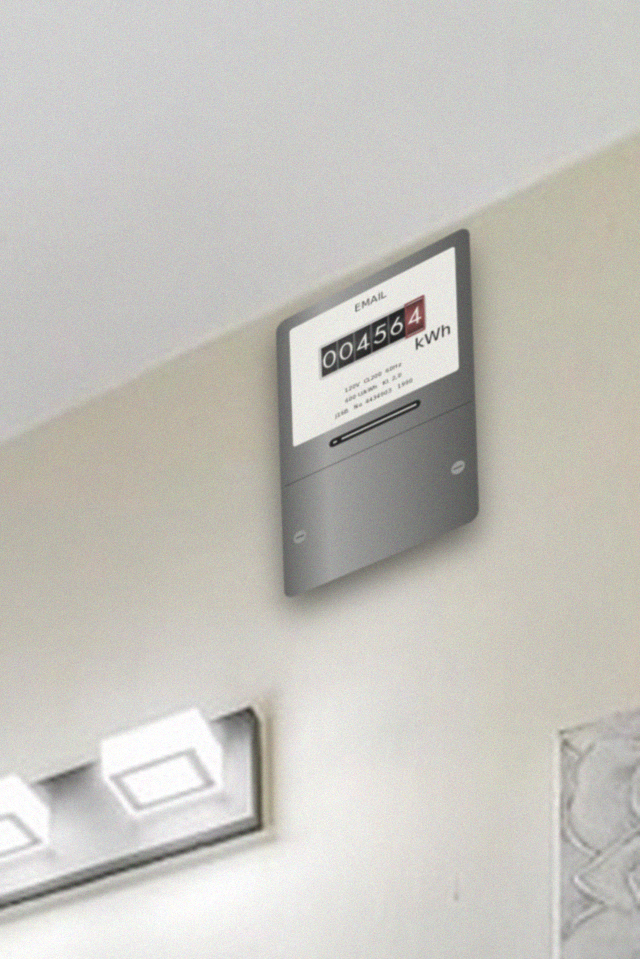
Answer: 456.4
